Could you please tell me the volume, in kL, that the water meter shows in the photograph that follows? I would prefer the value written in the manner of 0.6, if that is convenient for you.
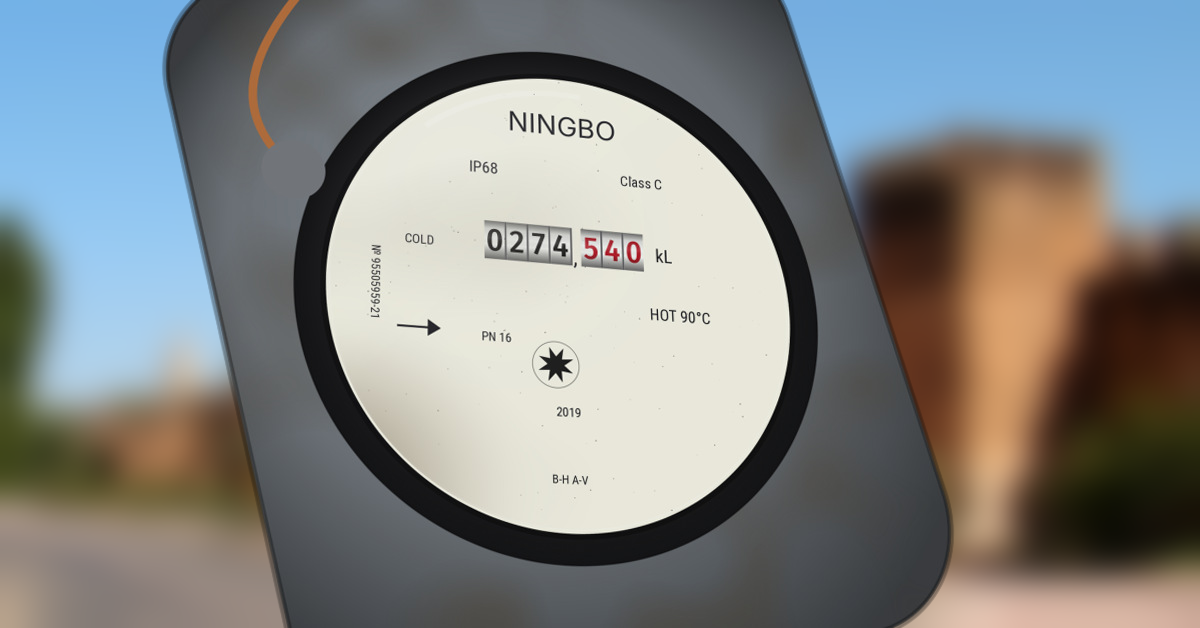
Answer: 274.540
